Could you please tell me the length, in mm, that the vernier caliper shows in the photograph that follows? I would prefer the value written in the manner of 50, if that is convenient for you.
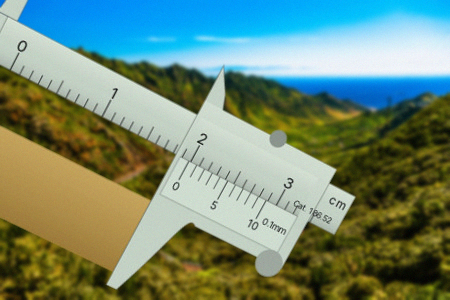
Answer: 19.8
